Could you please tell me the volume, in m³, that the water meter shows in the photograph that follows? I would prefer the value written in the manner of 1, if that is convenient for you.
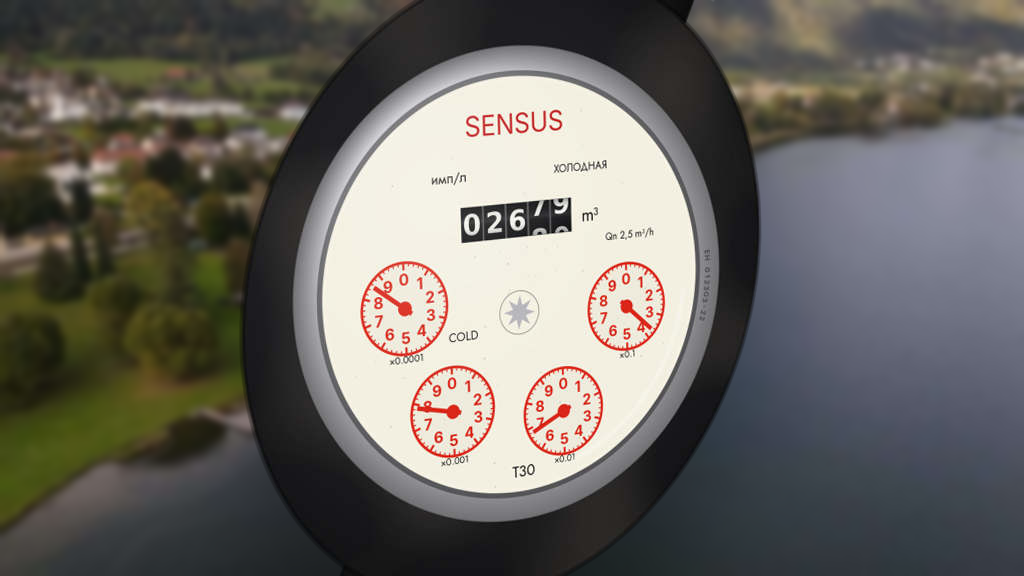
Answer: 2679.3678
